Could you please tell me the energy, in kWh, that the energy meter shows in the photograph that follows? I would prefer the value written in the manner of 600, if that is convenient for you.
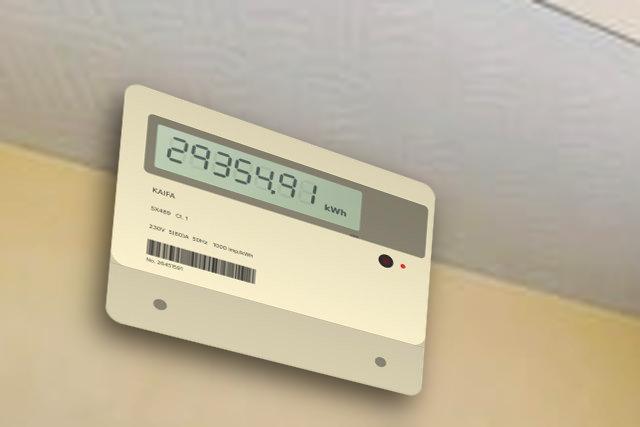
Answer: 29354.91
